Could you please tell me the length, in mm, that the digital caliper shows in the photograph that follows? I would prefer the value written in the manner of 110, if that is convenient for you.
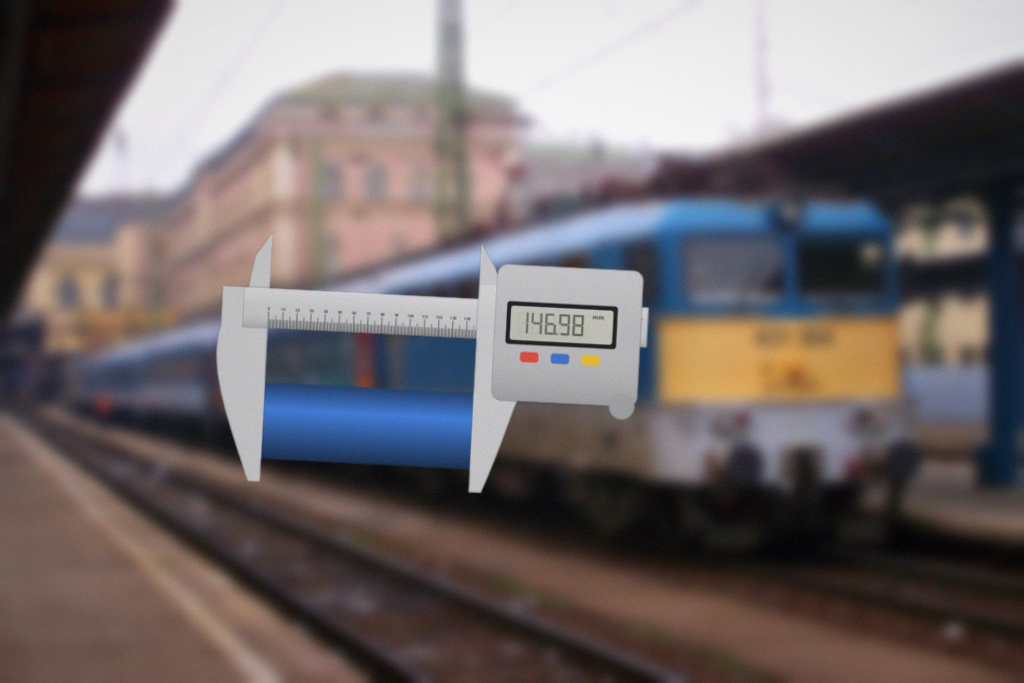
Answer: 146.98
